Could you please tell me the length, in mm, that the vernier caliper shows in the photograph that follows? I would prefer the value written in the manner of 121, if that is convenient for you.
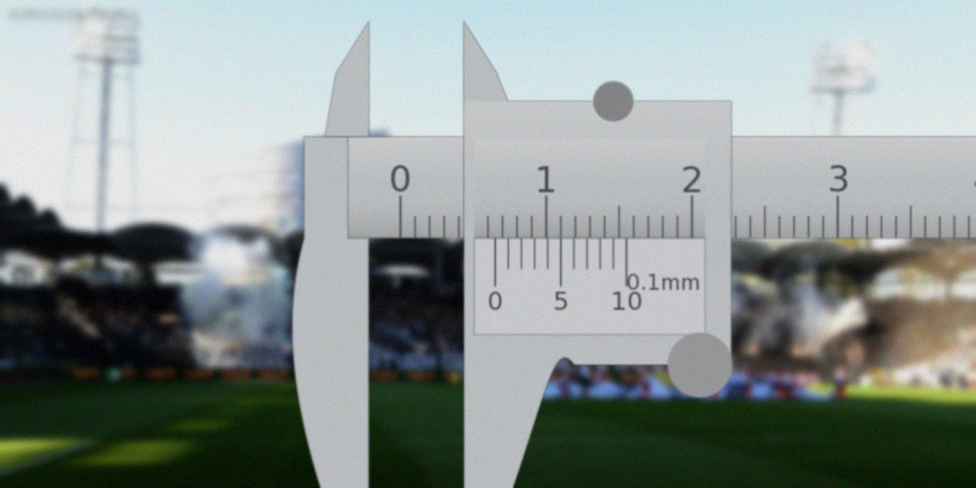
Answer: 6.5
